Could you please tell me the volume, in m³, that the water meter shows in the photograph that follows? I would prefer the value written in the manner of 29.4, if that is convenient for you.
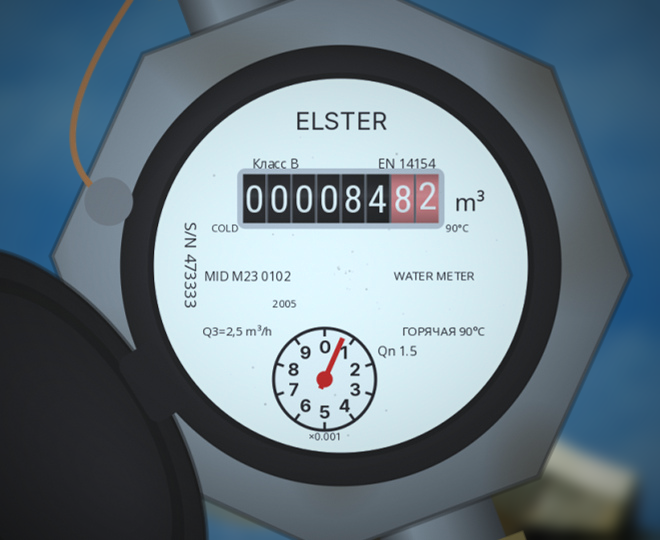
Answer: 84.820
